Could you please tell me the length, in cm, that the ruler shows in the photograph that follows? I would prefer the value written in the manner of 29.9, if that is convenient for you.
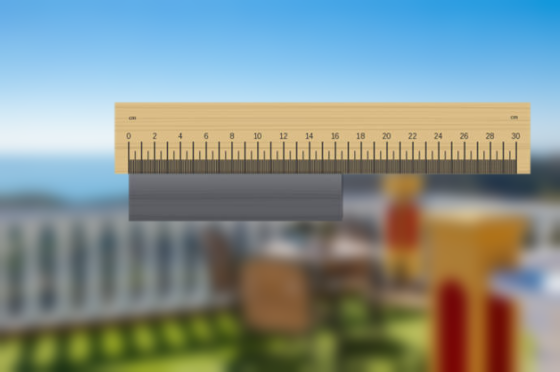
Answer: 16.5
